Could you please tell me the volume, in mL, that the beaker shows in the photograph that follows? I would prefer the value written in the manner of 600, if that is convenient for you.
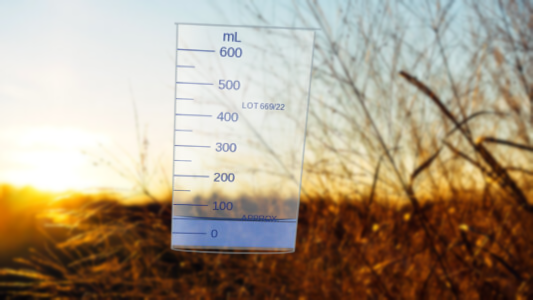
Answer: 50
